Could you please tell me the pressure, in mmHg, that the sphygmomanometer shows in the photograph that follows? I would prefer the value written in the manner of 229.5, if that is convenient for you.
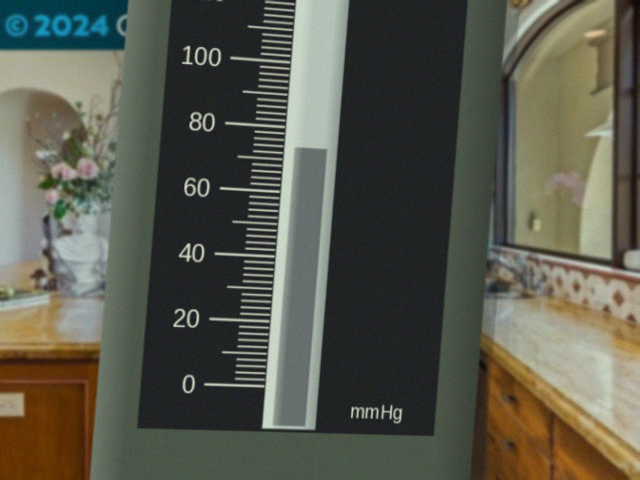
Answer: 74
